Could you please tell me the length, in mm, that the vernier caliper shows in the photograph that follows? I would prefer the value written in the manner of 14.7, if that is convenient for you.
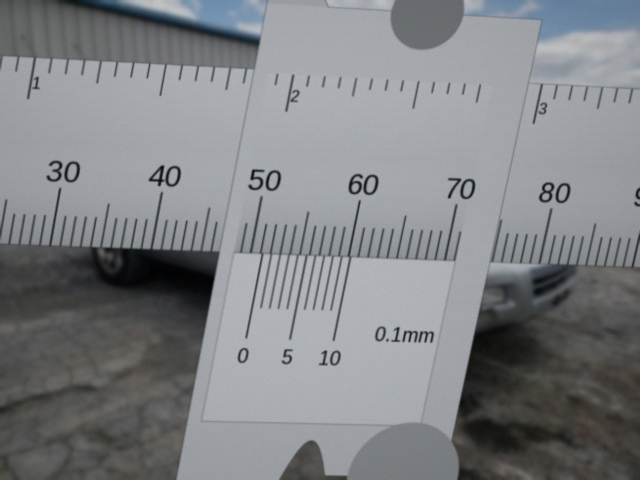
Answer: 51.2
